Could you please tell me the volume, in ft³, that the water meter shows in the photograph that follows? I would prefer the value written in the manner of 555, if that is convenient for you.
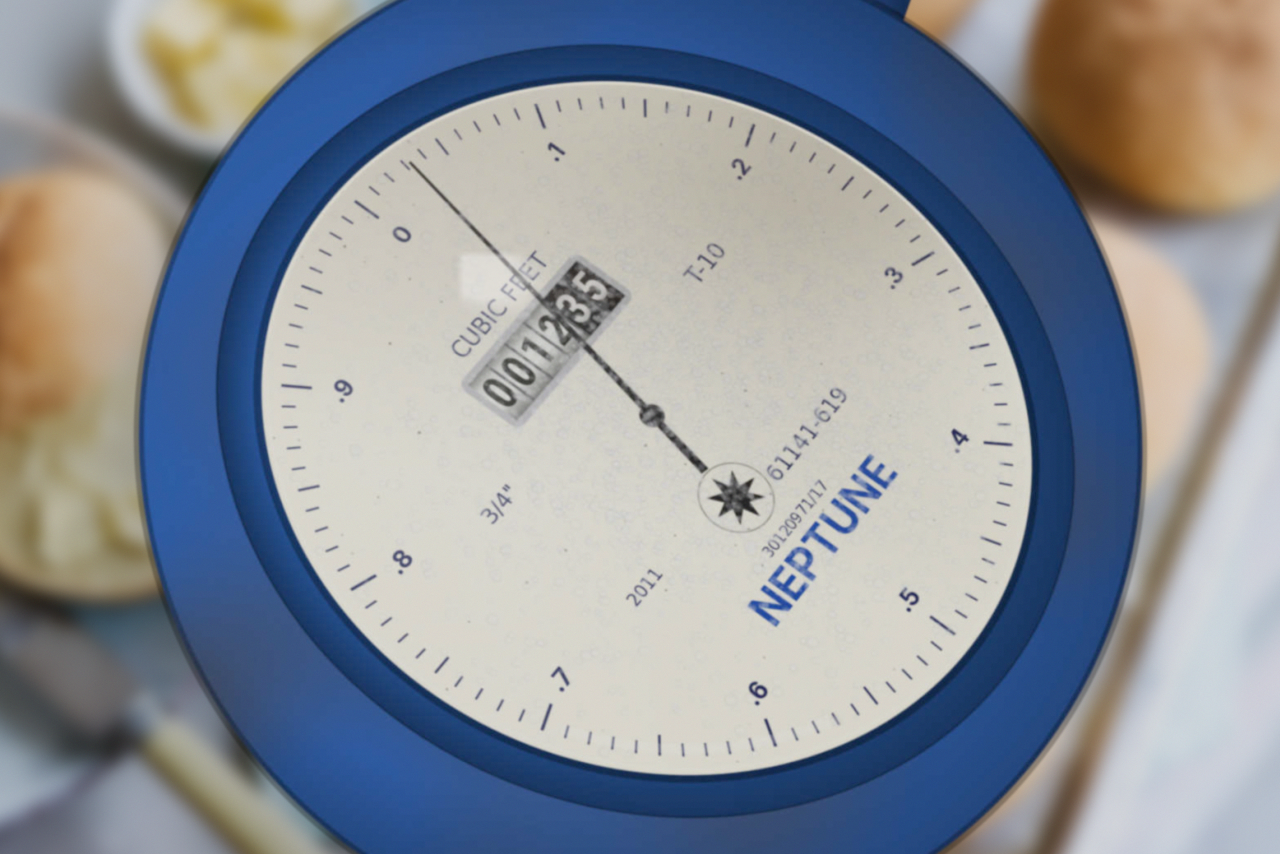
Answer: 1235.03
